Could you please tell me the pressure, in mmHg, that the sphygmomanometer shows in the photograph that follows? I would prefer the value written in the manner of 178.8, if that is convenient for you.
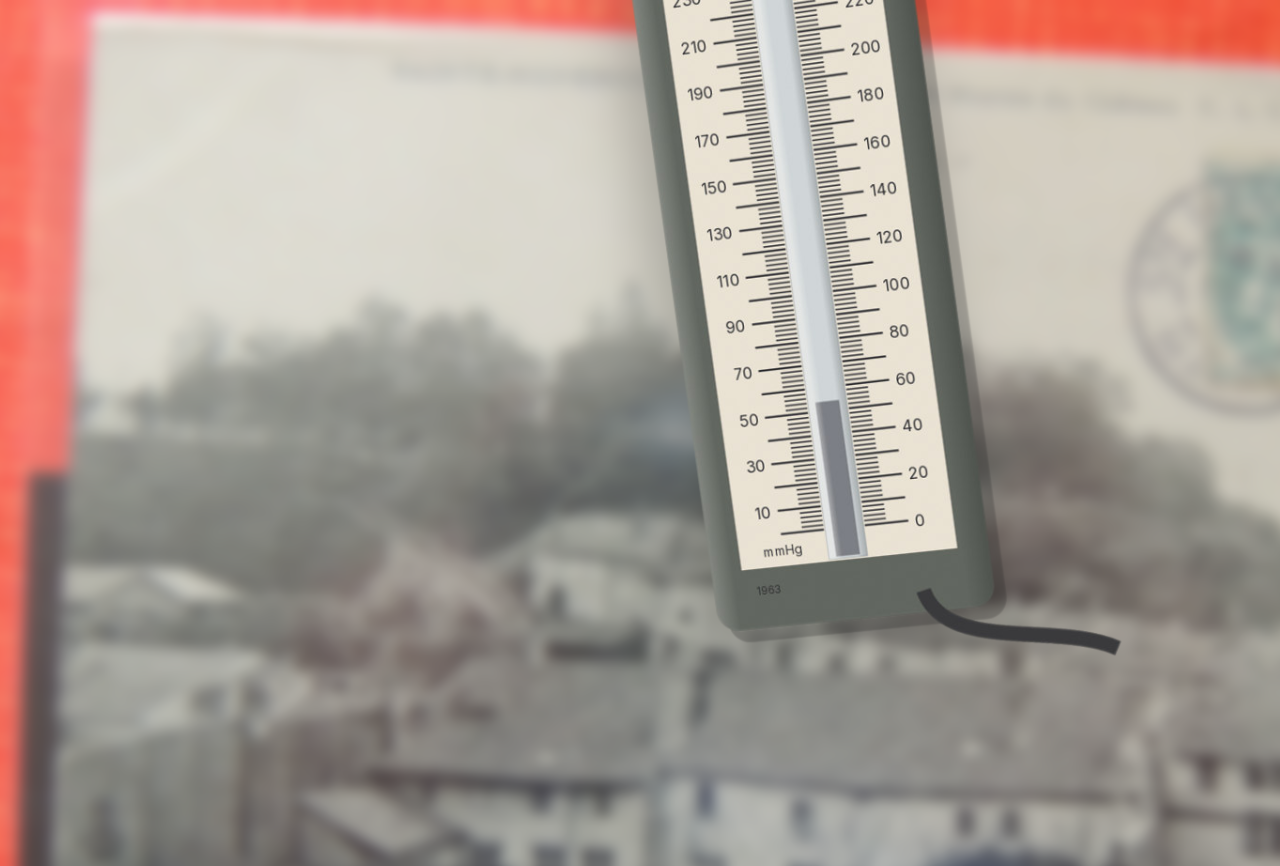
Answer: 54
